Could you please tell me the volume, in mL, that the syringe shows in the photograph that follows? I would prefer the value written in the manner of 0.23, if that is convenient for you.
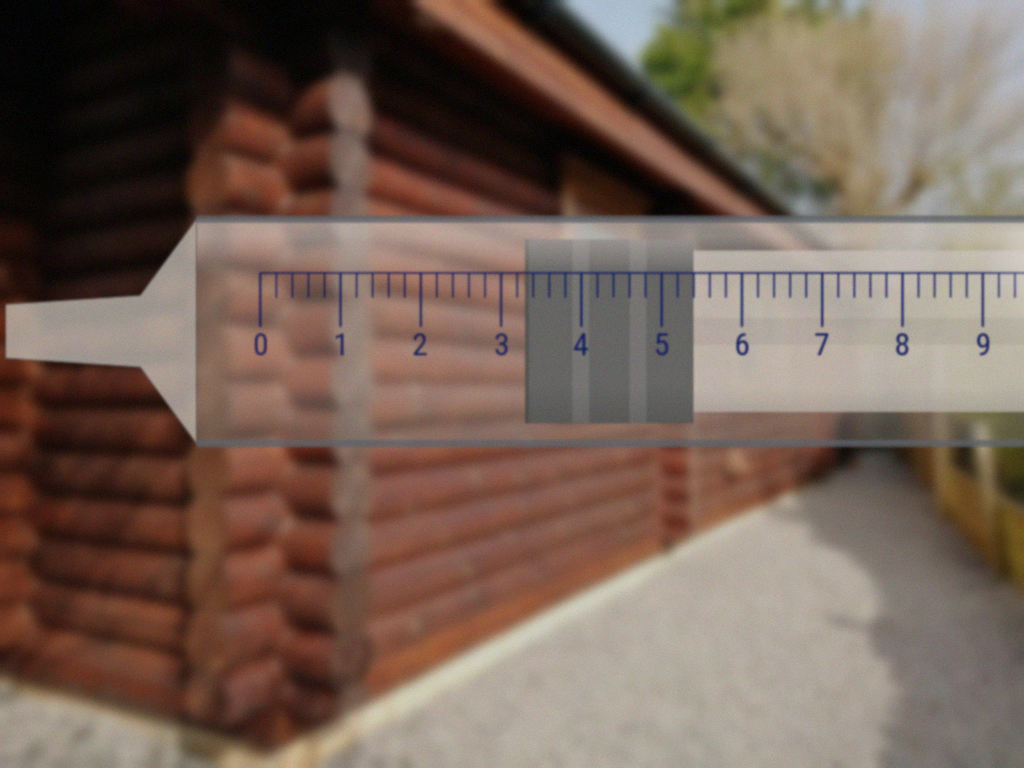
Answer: 3.3
